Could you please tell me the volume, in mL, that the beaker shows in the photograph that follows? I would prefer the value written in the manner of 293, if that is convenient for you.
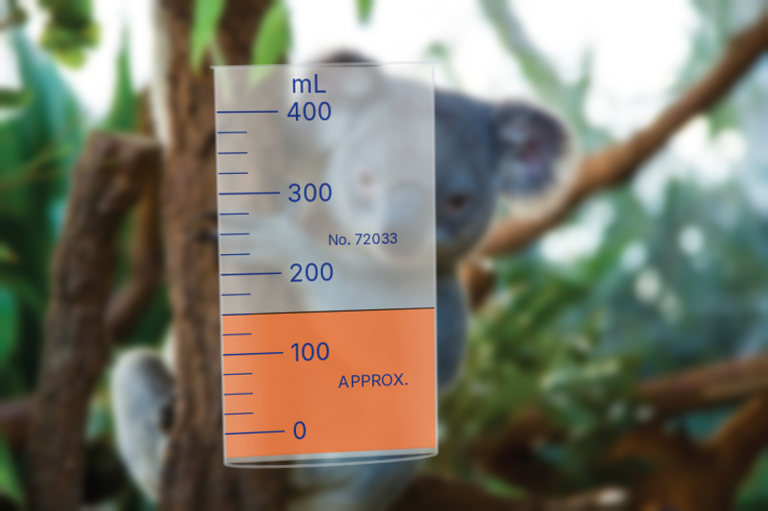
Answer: 150
